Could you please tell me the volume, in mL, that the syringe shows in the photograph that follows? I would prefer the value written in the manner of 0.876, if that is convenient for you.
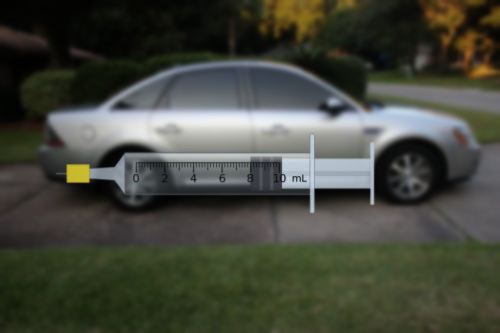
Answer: 8
